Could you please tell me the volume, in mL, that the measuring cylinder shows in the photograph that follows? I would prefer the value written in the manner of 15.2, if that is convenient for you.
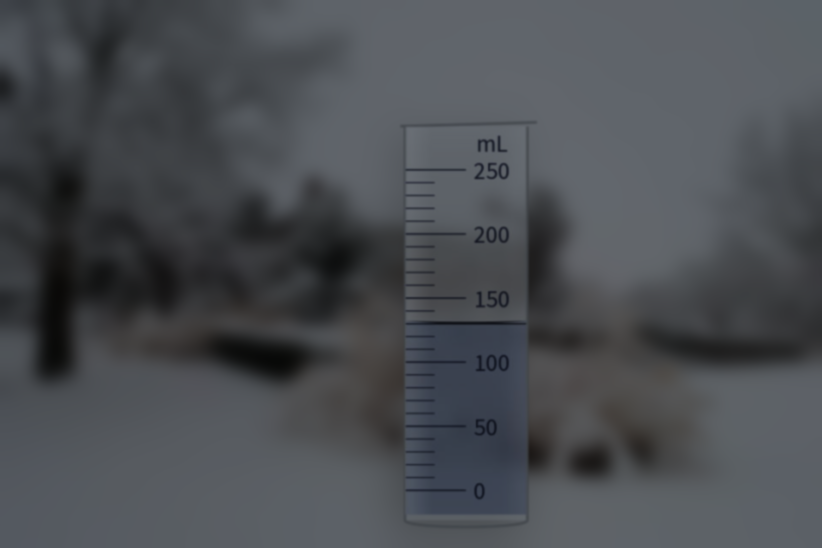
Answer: 130
